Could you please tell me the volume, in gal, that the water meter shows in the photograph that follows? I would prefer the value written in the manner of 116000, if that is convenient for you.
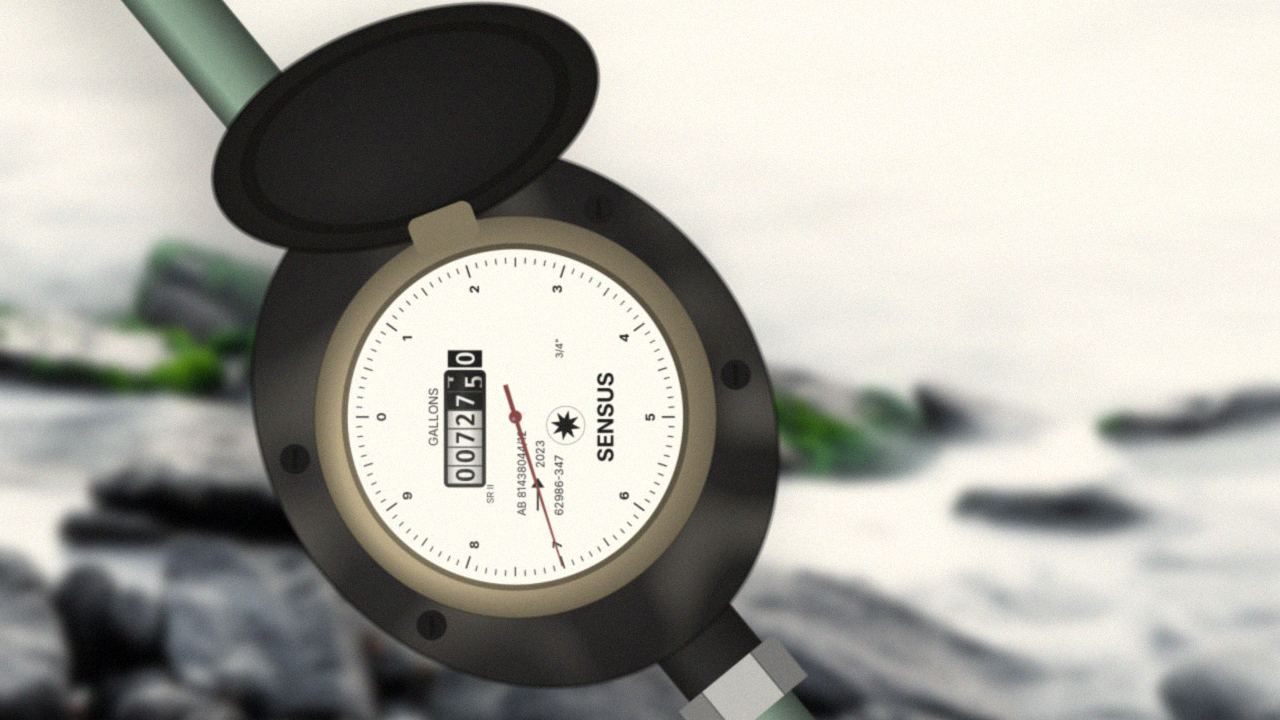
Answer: 72747.0
